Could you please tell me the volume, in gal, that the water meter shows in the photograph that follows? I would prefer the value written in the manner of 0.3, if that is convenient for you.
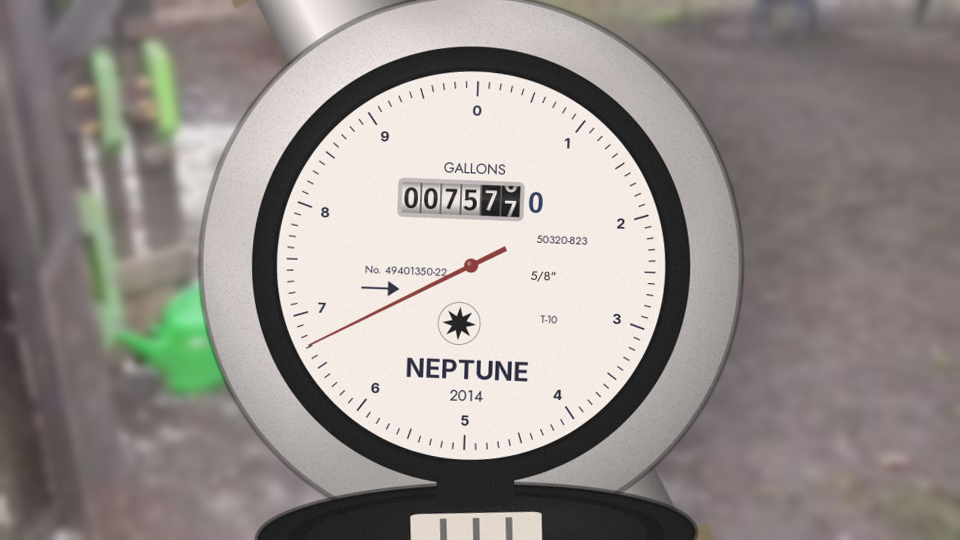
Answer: 75766.7
